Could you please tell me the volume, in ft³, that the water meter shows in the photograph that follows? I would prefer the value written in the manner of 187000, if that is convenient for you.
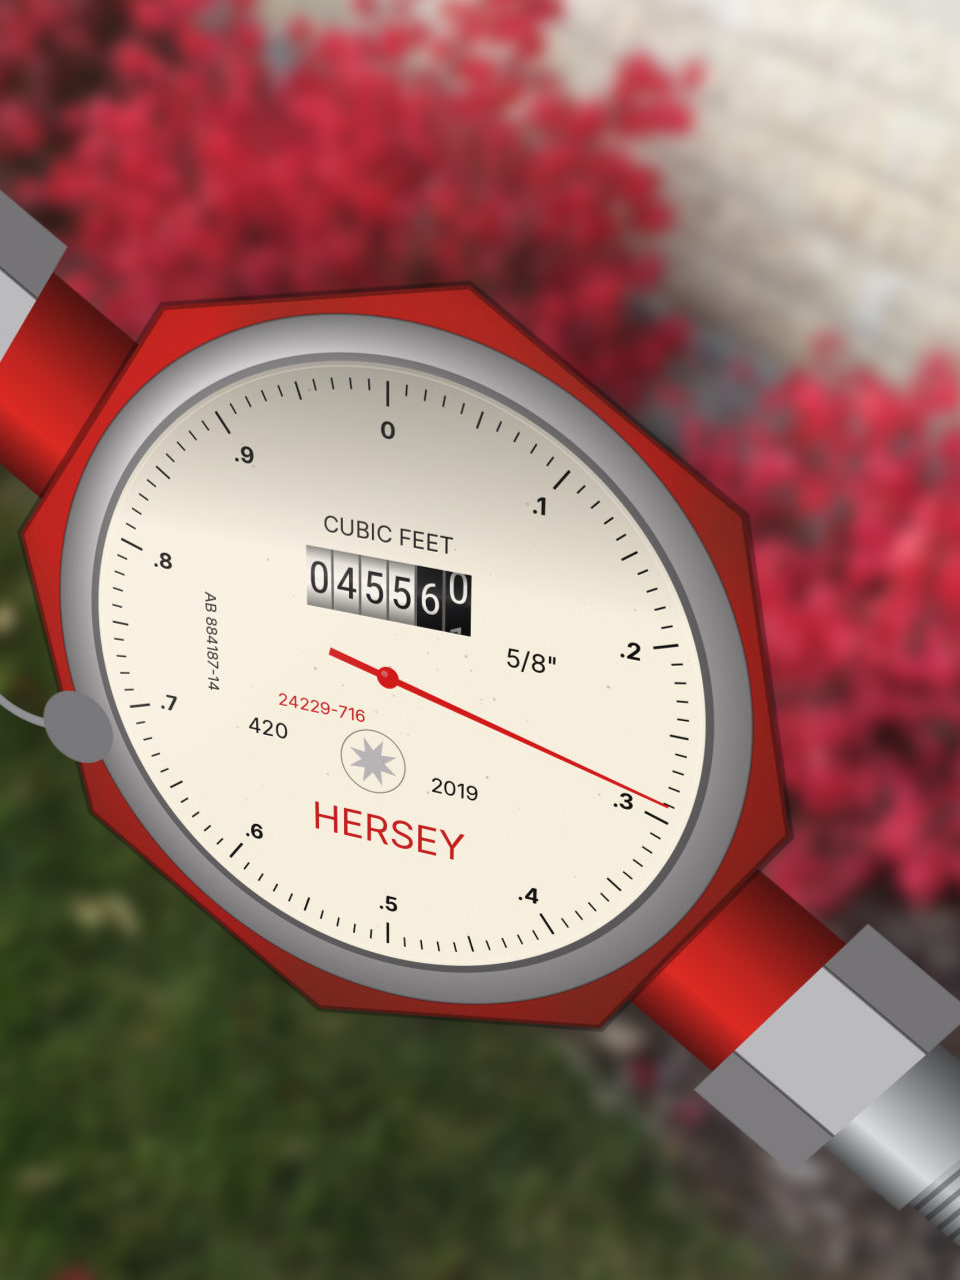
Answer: 45560.29
